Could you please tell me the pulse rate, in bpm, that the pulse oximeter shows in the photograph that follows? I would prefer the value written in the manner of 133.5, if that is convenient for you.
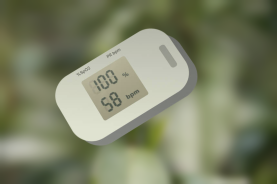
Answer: 58
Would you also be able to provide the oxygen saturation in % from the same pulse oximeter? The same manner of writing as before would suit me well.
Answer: 100
